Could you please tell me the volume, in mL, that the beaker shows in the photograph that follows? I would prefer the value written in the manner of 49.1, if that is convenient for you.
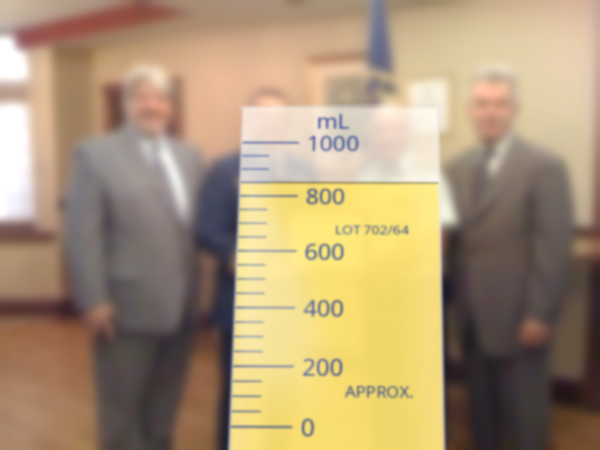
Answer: 850
